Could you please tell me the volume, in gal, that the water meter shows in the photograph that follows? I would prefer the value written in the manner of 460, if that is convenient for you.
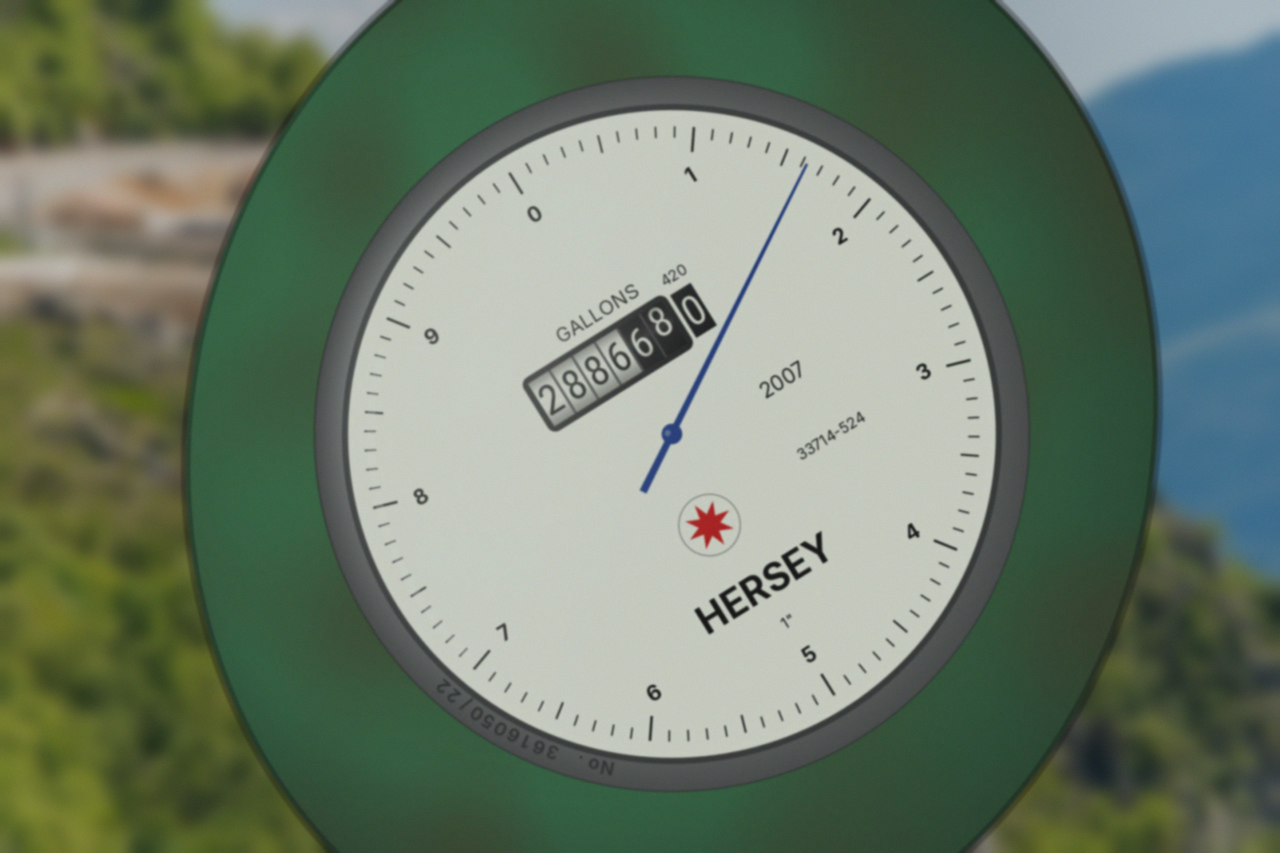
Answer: 2886681.6
